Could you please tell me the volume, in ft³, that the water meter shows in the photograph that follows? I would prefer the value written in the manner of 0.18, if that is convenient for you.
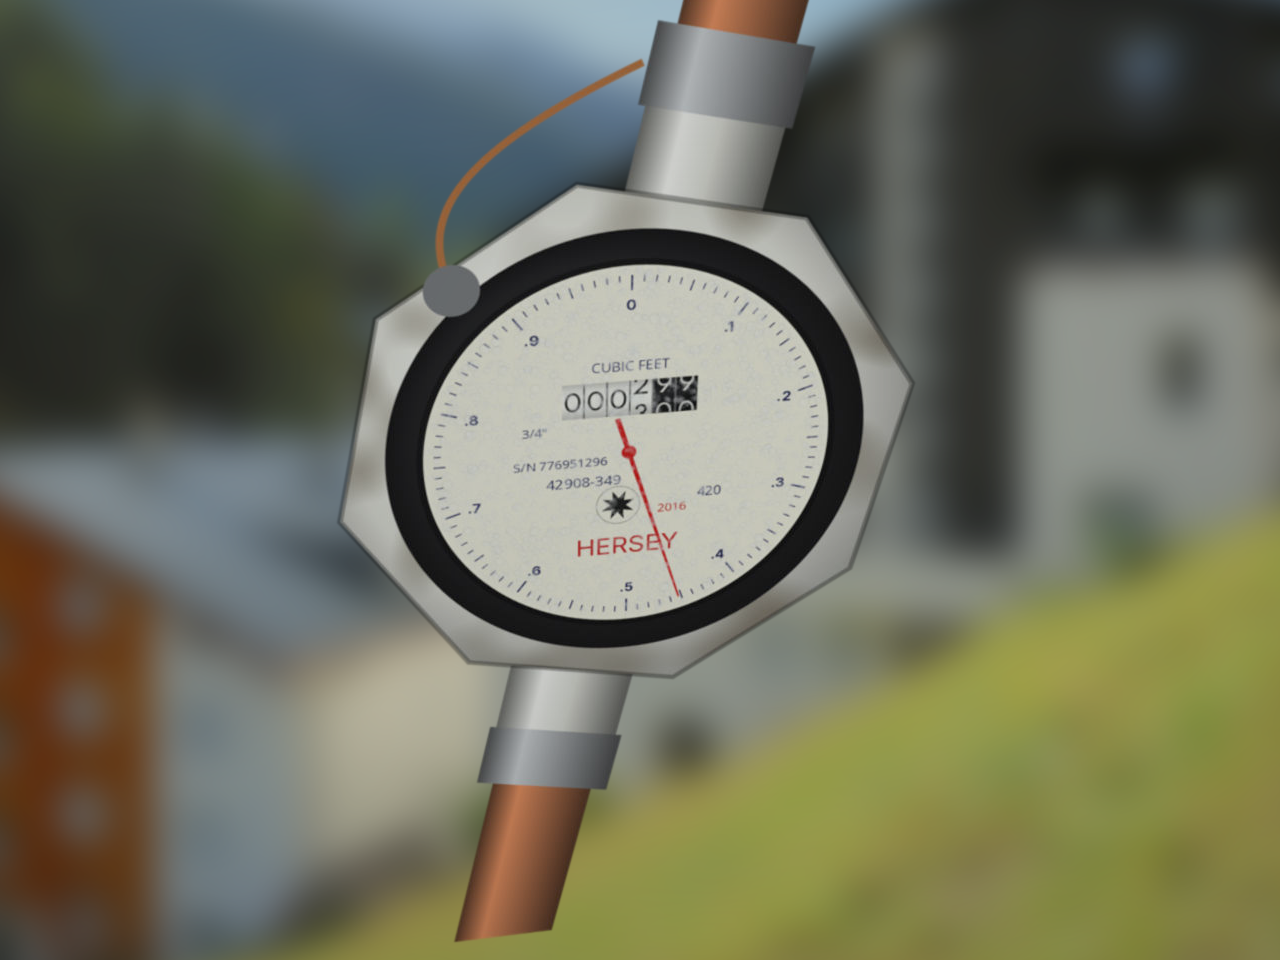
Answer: 299.45
